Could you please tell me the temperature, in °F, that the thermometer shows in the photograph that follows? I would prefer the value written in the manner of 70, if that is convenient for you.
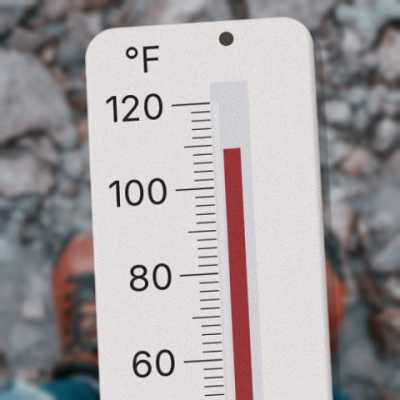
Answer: 109
